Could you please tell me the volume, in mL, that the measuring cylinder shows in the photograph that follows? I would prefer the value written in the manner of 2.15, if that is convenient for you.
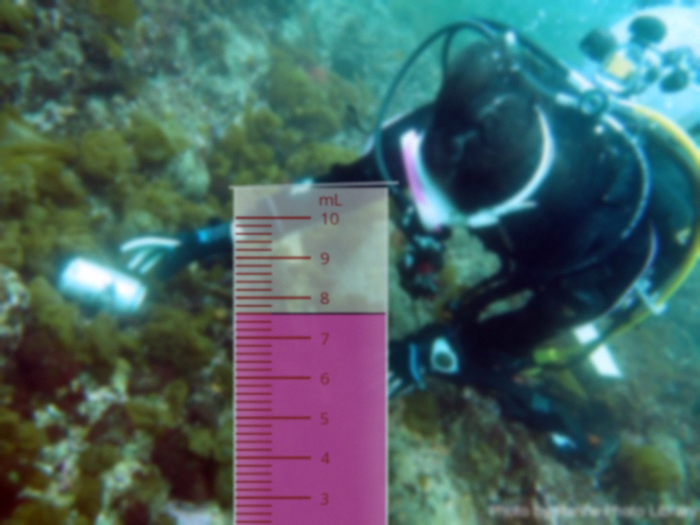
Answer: 7.6
